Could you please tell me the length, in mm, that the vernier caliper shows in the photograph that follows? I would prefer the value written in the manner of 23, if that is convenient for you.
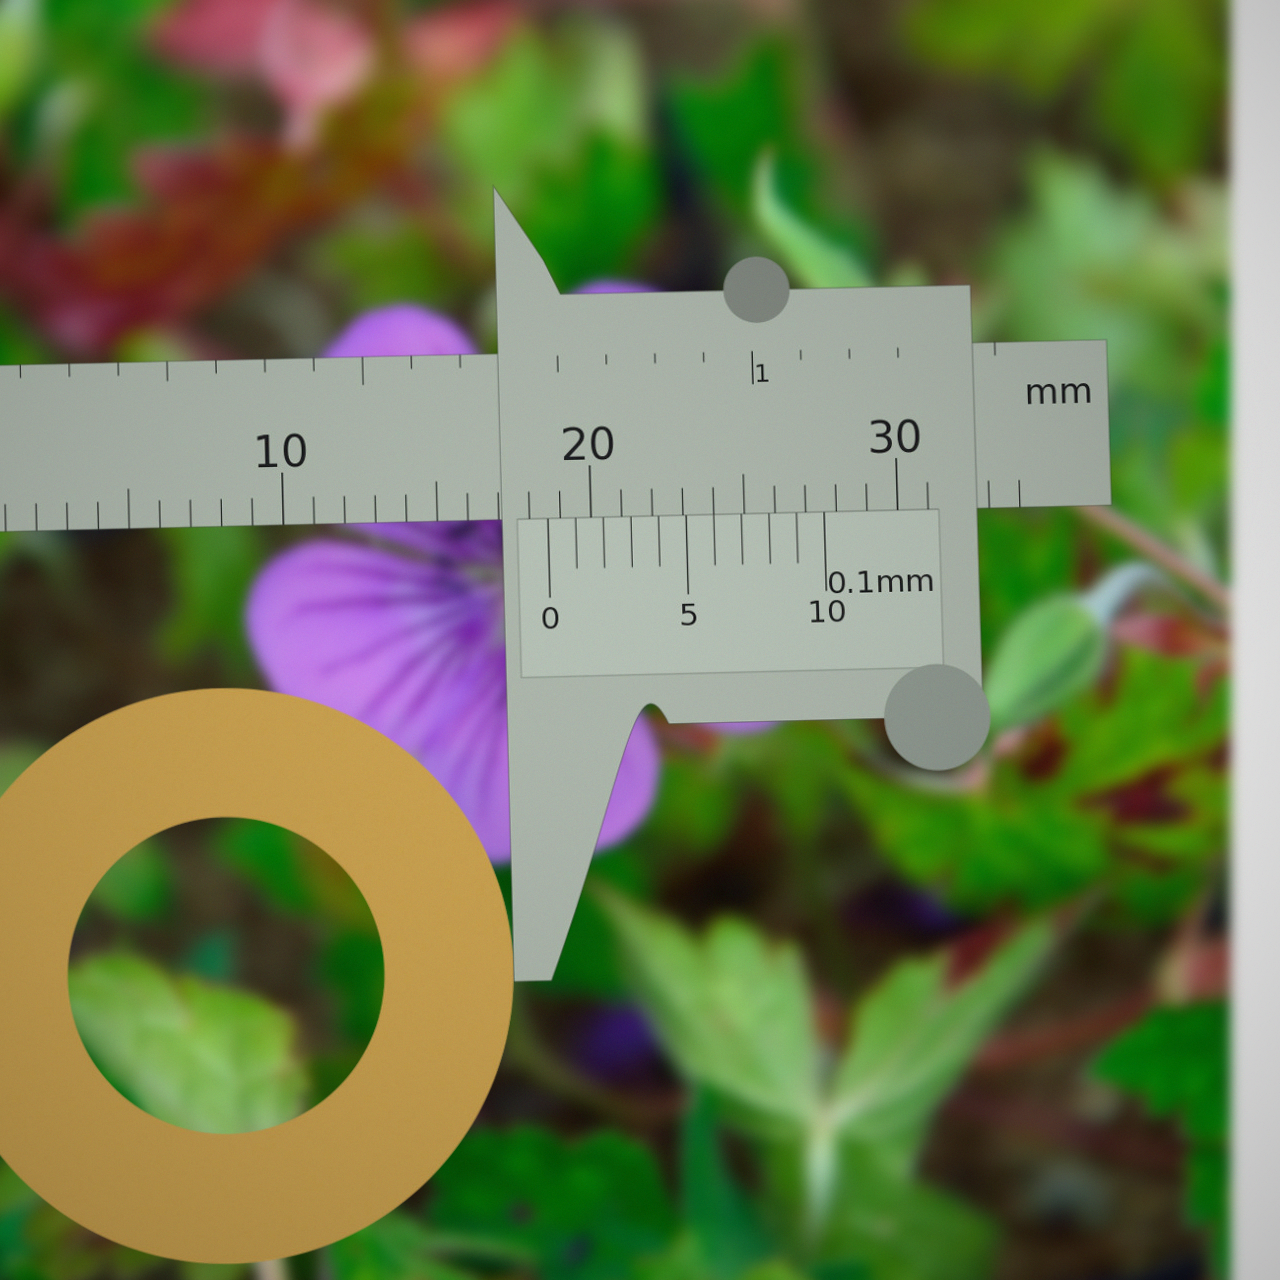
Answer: 18.6
